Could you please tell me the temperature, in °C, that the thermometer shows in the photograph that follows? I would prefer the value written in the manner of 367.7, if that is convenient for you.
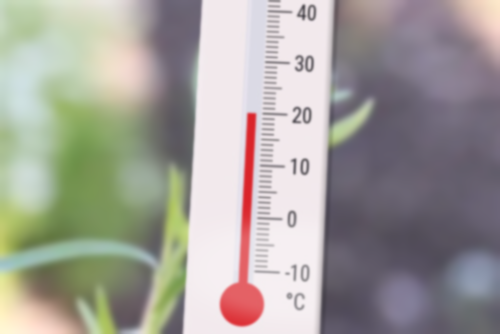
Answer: 20
